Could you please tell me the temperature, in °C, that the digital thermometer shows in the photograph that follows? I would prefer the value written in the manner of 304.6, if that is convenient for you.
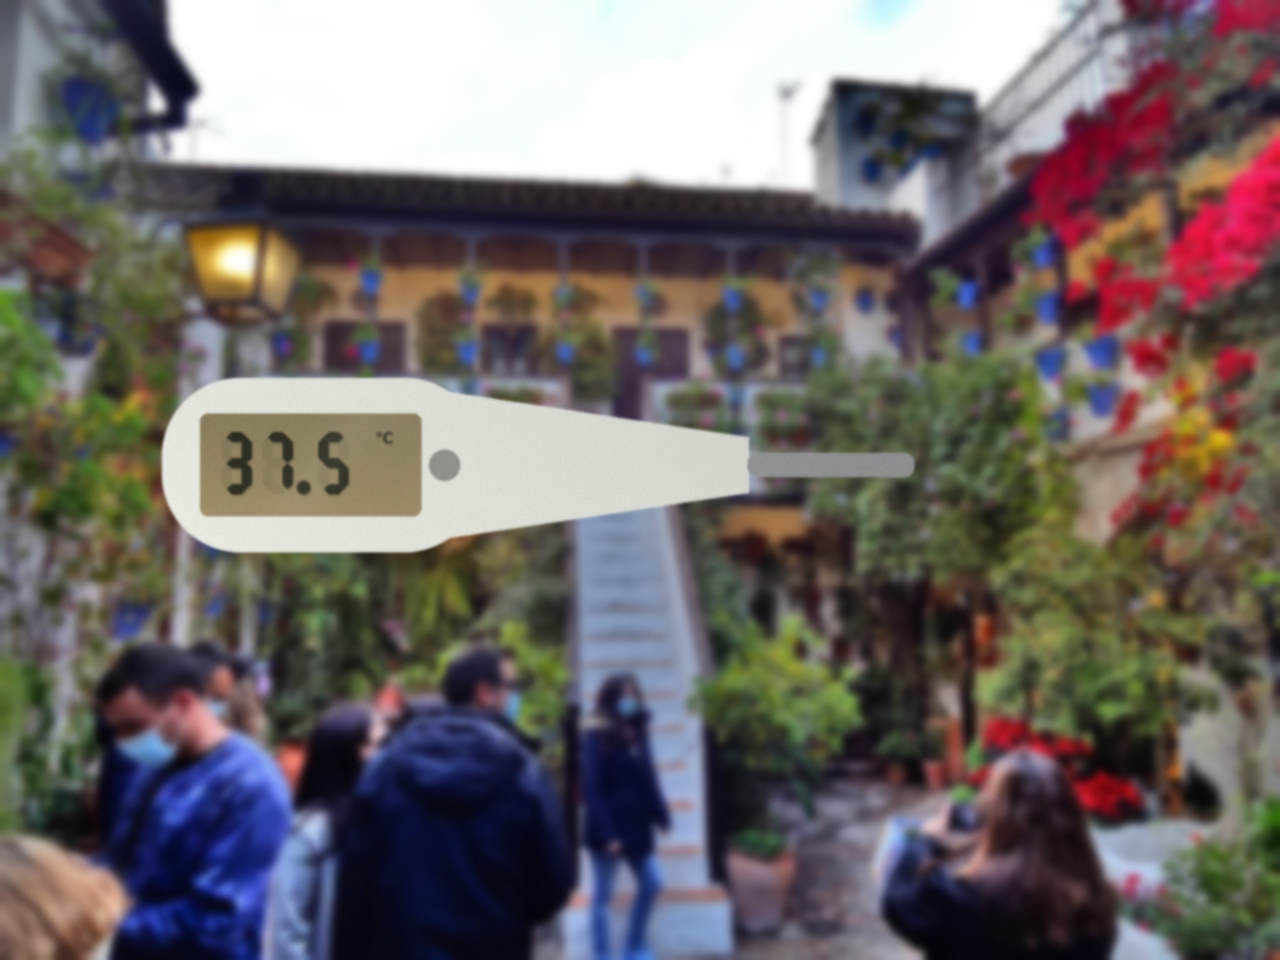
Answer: 37.5
